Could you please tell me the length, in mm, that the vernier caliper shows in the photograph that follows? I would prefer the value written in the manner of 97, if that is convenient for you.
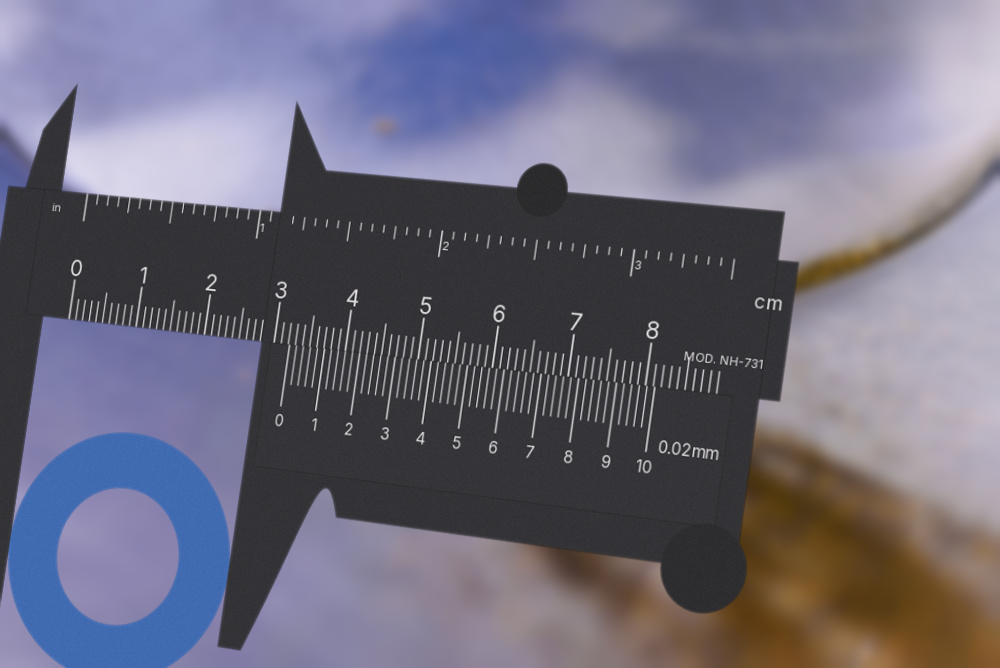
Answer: 32.2
